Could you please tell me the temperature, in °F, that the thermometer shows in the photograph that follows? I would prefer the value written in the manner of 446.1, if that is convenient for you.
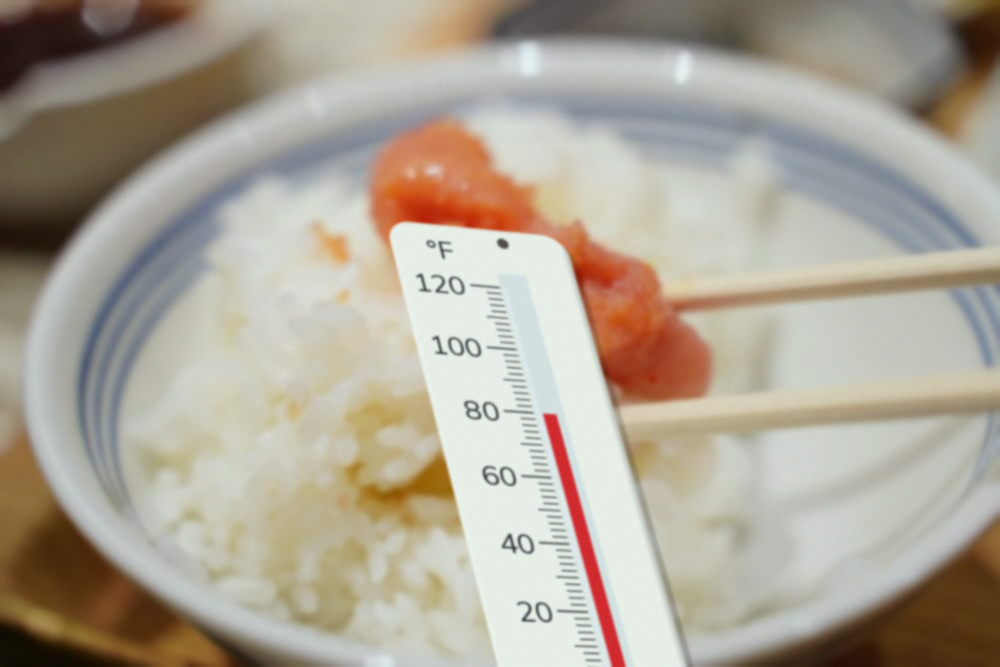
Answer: 80
